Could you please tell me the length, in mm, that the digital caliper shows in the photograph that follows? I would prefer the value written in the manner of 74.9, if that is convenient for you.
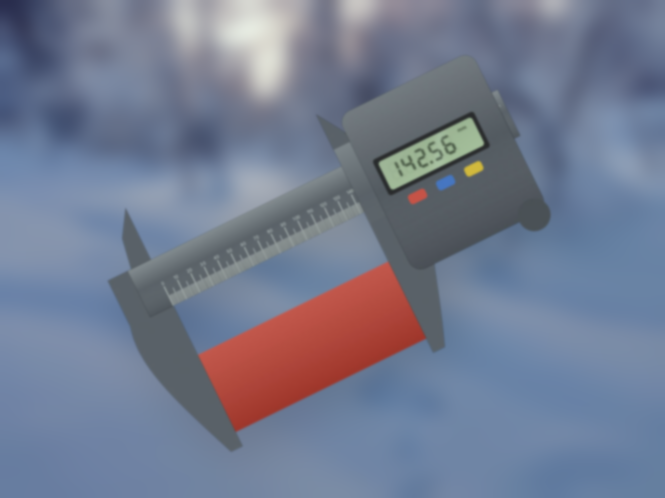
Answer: 142.56
